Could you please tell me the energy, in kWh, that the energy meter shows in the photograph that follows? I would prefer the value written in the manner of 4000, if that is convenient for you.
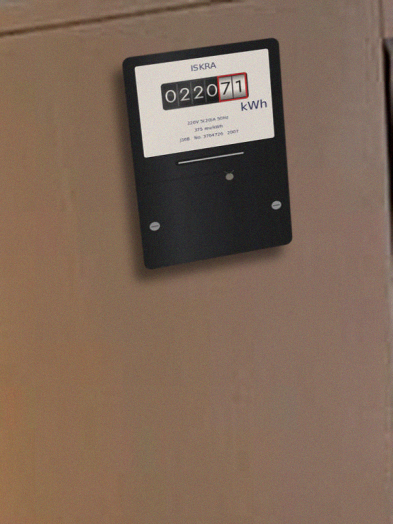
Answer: 220.71
